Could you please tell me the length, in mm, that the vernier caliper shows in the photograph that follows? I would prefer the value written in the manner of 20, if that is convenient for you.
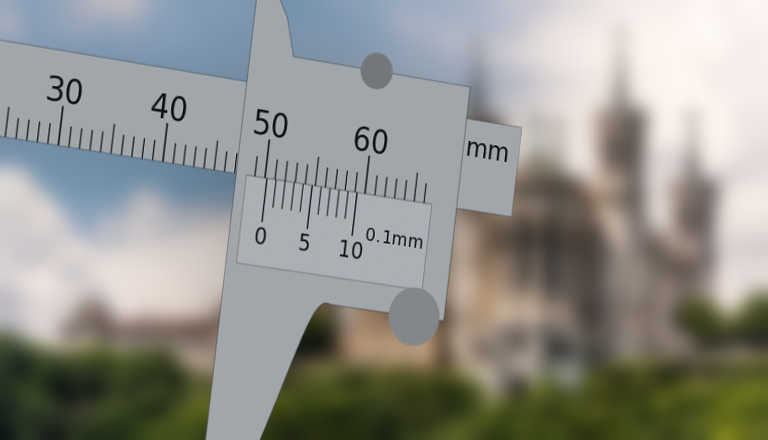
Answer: 50.2
